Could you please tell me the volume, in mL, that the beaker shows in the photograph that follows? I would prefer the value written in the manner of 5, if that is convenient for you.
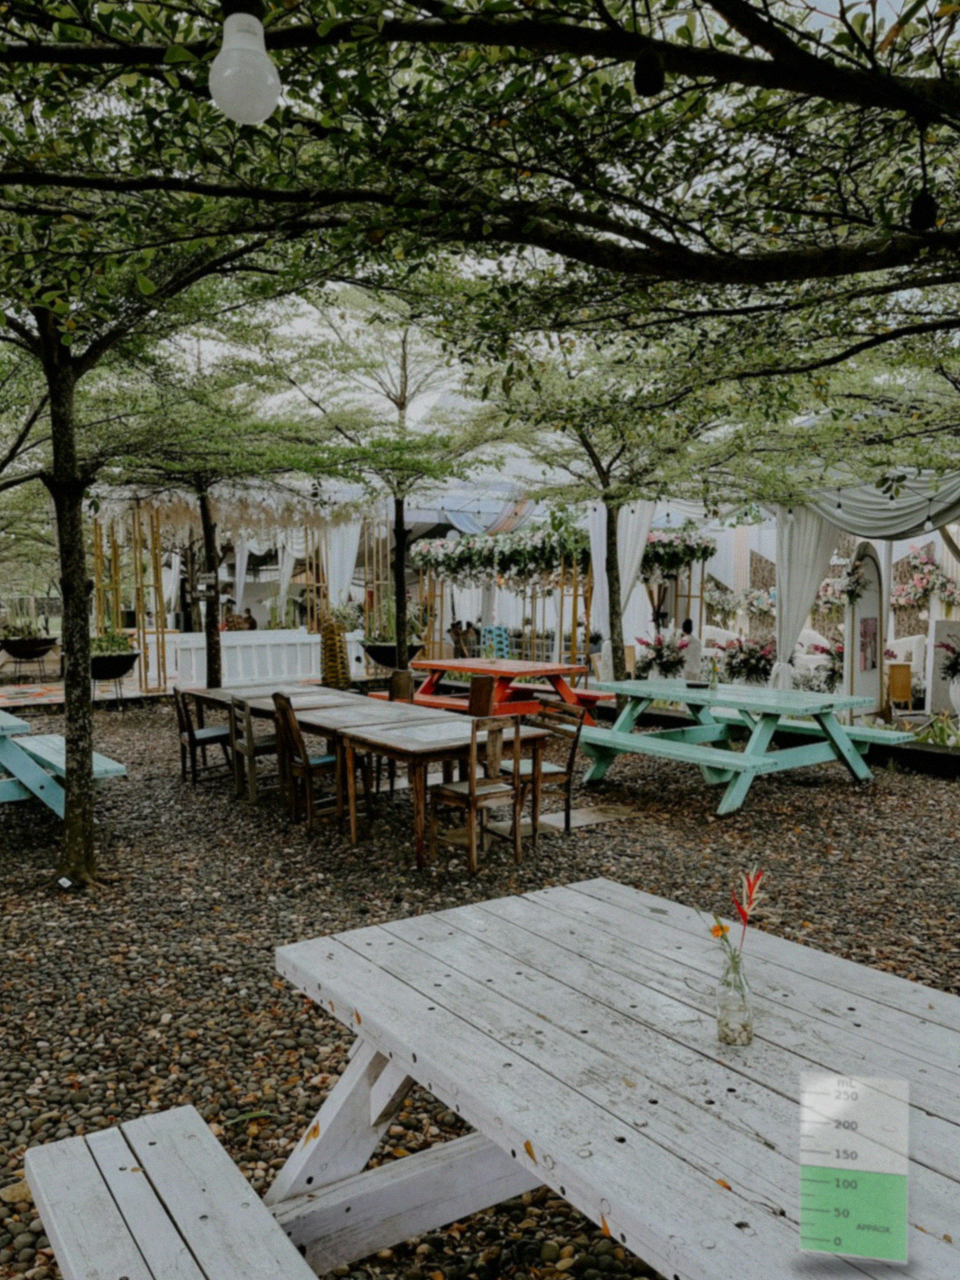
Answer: 125
